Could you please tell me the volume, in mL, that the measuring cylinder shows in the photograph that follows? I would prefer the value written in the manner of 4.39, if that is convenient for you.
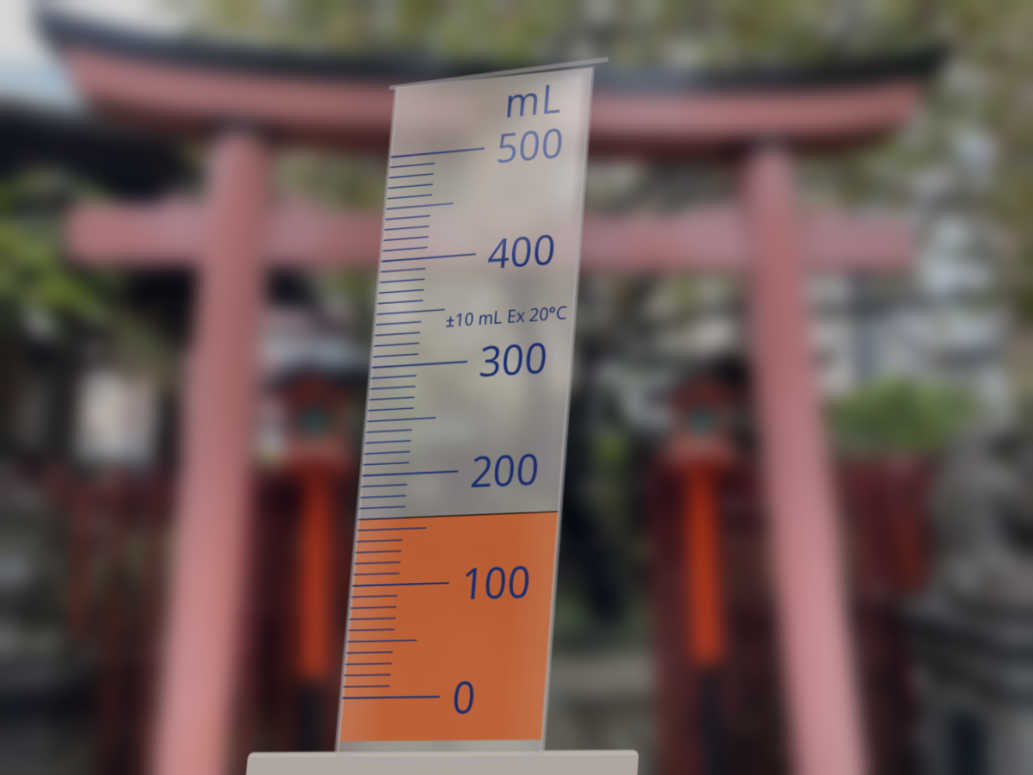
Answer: 160
